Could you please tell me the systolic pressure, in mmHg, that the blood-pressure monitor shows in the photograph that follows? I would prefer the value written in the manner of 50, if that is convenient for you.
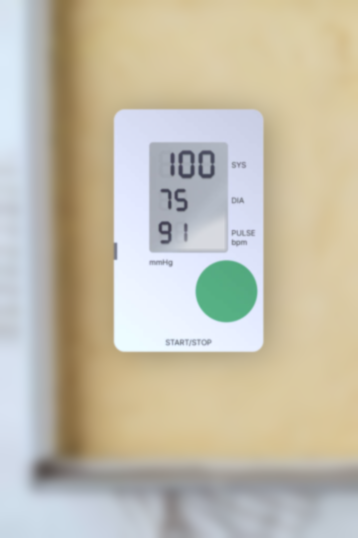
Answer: 100
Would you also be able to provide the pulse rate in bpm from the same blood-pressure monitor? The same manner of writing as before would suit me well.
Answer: 91
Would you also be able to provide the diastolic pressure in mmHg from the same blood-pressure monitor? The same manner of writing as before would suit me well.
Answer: 75
